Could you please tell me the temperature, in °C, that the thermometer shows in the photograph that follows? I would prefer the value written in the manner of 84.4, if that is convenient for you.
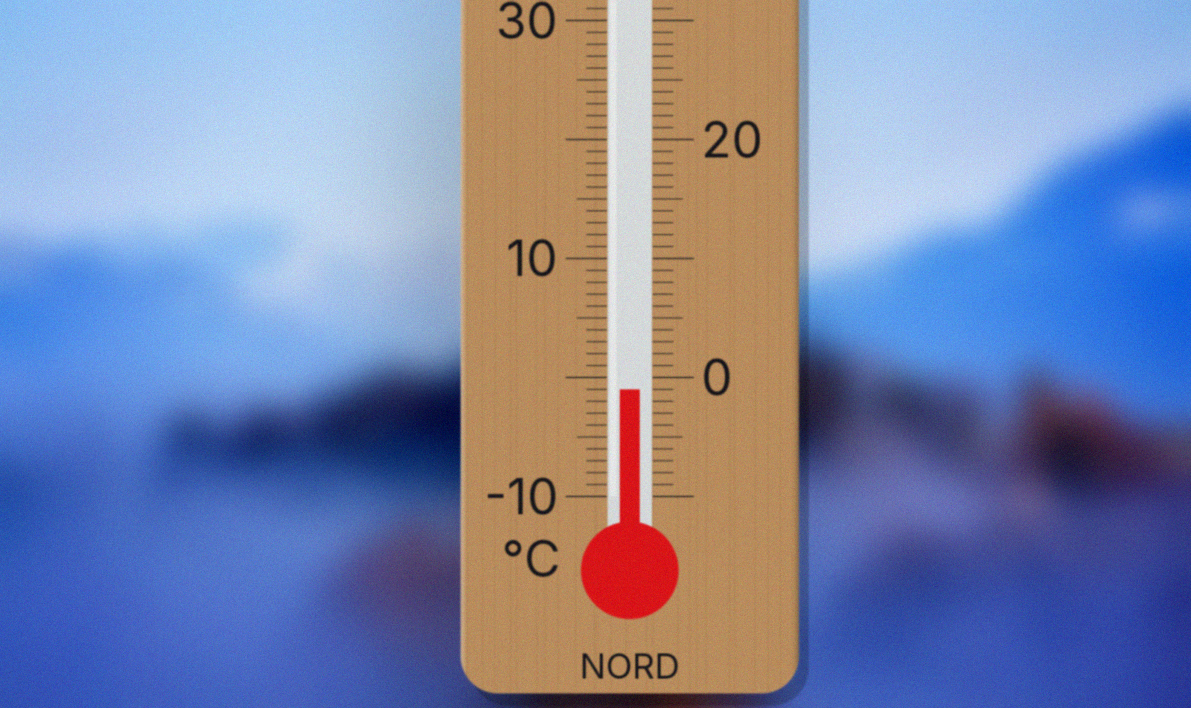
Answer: -1
